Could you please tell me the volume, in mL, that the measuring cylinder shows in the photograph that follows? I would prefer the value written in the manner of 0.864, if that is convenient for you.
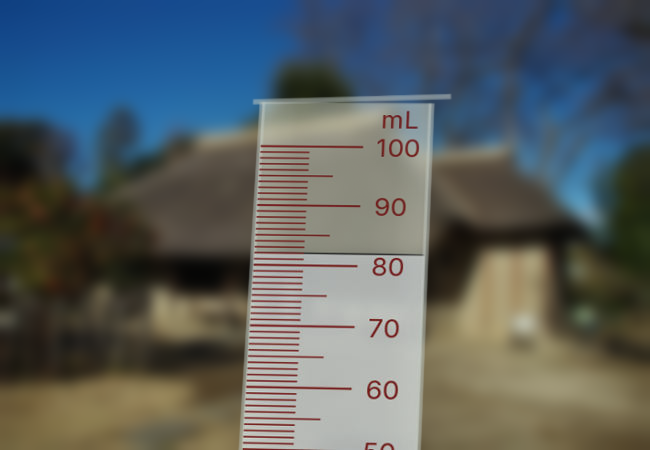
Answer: 82
